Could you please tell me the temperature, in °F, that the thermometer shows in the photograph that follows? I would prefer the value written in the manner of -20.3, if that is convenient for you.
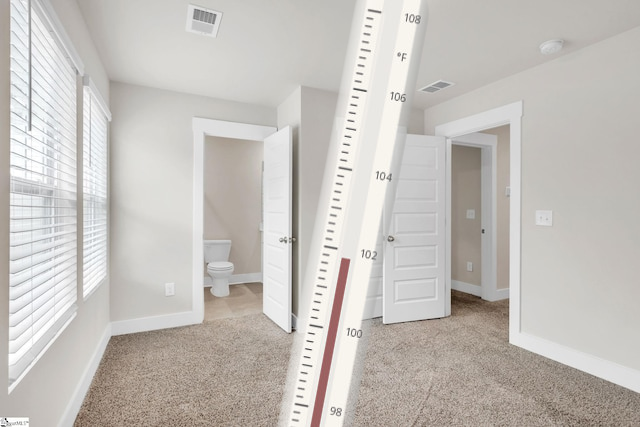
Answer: 101.8
